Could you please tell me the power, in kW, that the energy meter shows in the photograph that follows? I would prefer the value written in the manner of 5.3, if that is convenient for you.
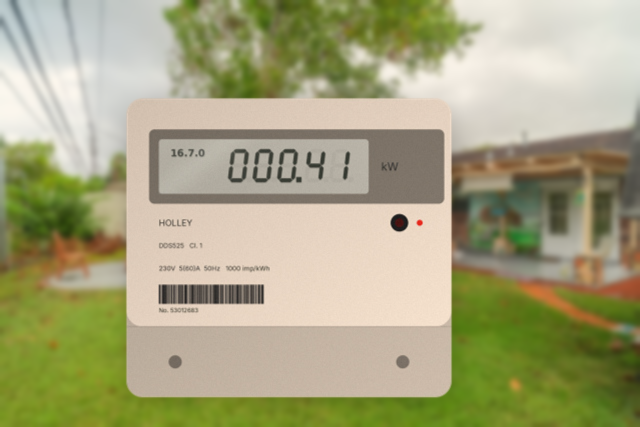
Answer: 0.41
